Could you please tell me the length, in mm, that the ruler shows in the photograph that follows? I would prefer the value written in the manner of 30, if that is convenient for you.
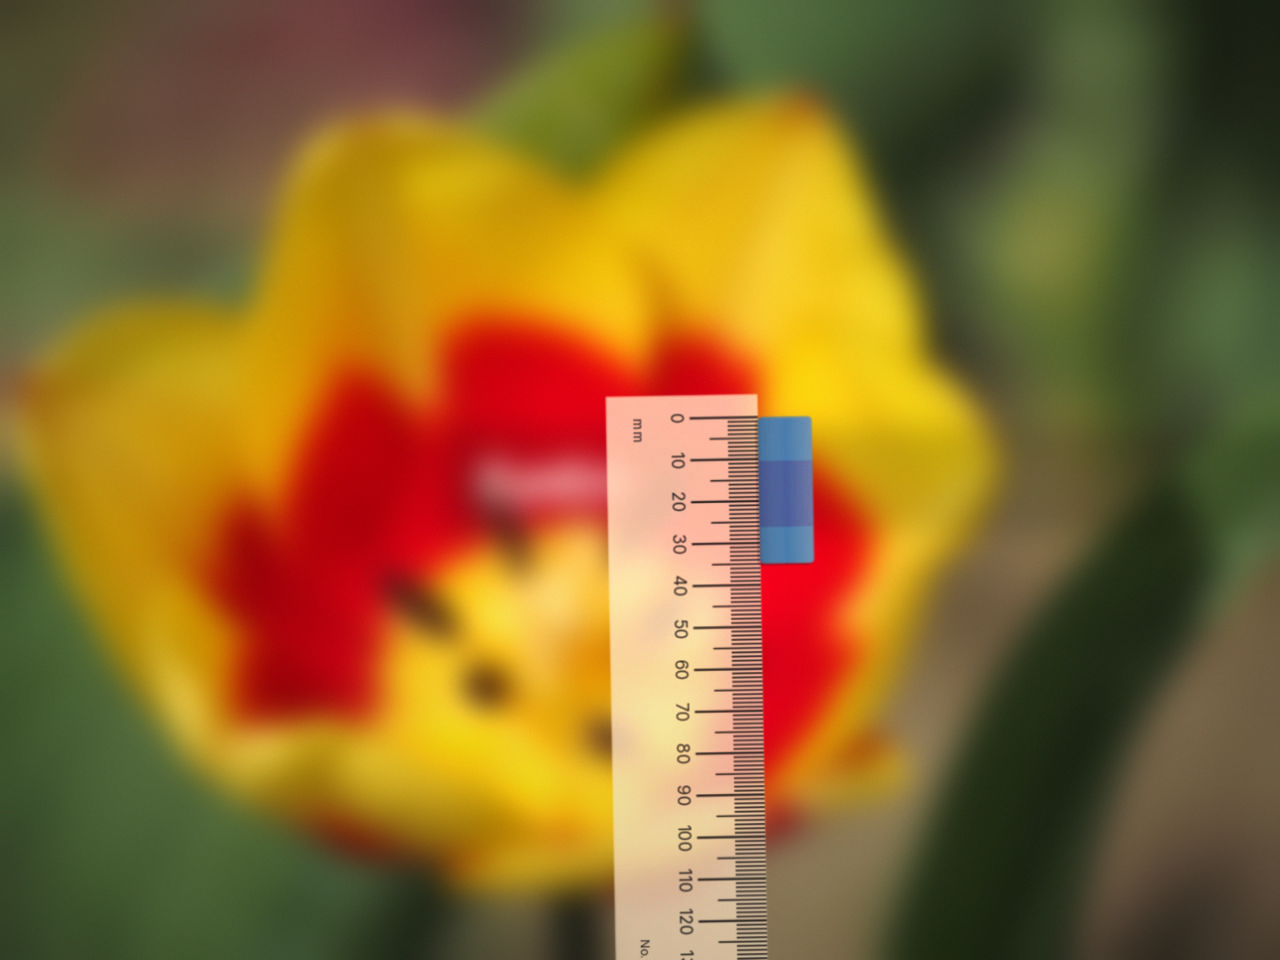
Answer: 35
